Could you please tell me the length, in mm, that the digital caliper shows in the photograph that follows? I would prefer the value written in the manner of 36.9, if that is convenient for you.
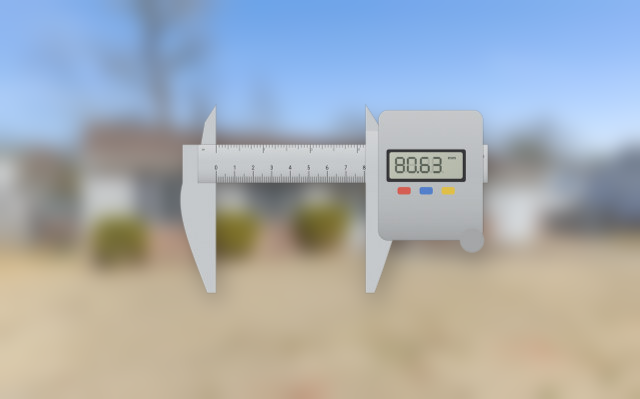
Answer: 80.63
